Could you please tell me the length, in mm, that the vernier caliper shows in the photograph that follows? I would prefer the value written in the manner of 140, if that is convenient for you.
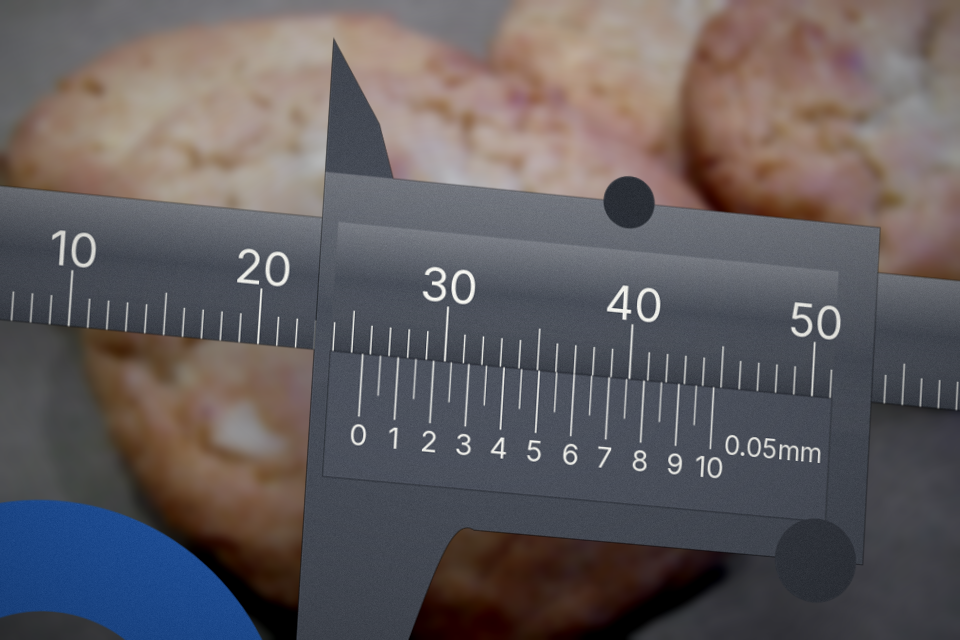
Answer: 25.6
